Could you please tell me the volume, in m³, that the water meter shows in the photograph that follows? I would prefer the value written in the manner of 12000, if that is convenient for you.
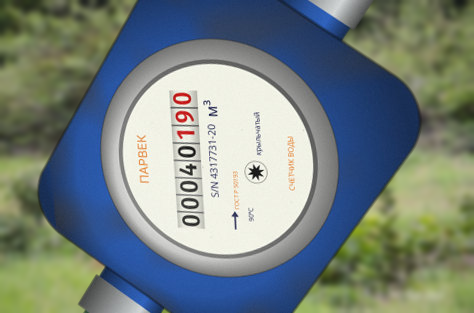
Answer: 40.190
